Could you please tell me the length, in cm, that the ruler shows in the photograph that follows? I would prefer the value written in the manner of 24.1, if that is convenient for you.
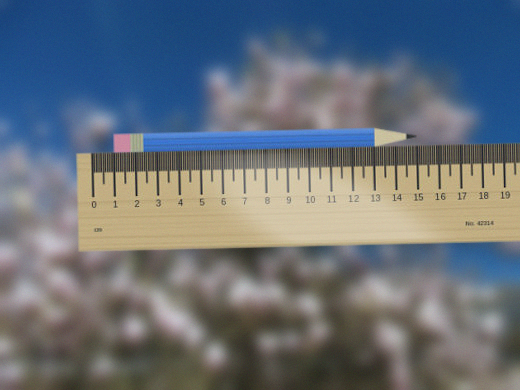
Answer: 14
